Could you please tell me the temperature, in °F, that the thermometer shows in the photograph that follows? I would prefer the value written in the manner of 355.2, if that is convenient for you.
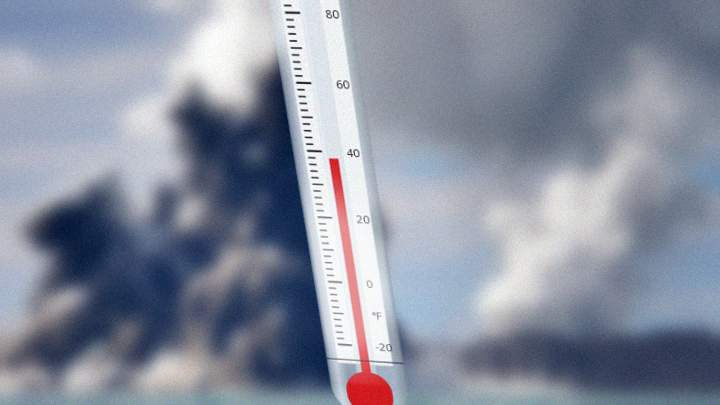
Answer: 38
